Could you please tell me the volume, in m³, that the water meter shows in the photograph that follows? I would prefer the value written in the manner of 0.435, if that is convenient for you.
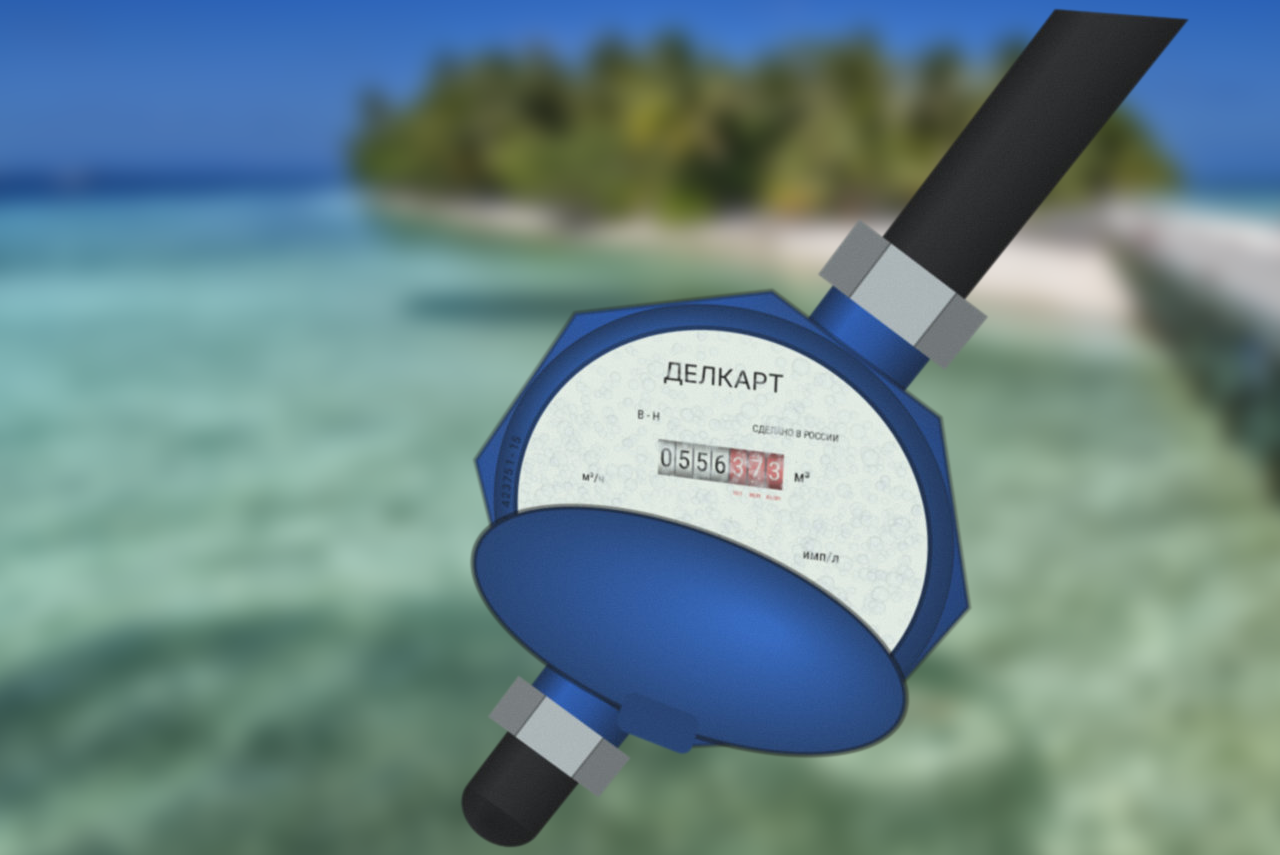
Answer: 556.373
